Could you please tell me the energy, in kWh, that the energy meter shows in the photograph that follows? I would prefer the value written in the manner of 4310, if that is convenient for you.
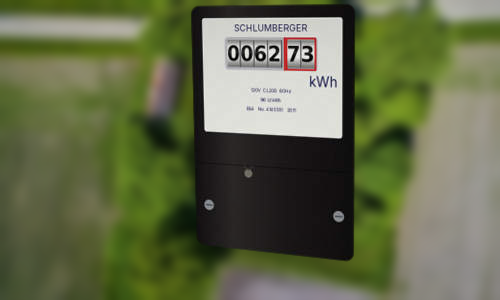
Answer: 62.73
